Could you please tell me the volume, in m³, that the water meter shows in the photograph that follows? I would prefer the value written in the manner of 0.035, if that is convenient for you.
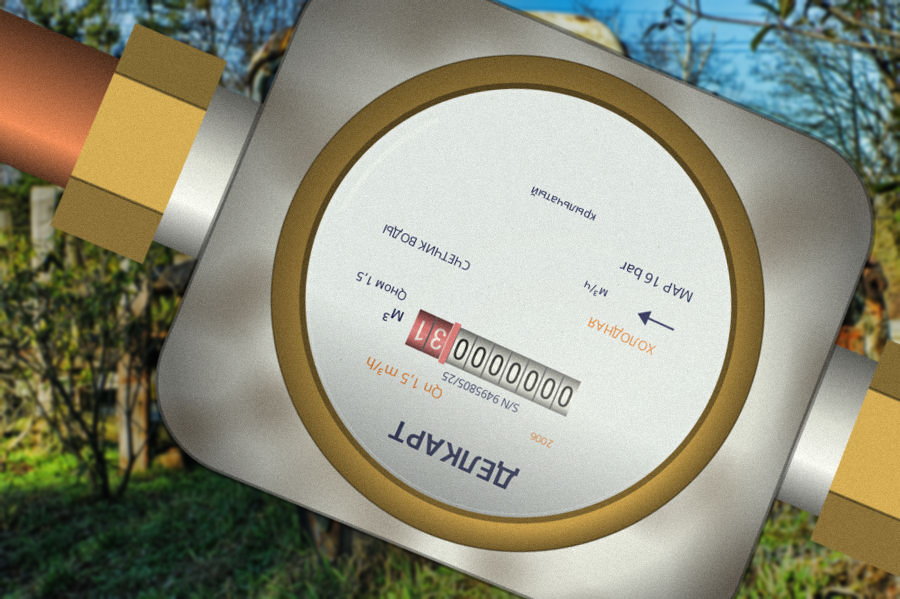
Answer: 0.31
